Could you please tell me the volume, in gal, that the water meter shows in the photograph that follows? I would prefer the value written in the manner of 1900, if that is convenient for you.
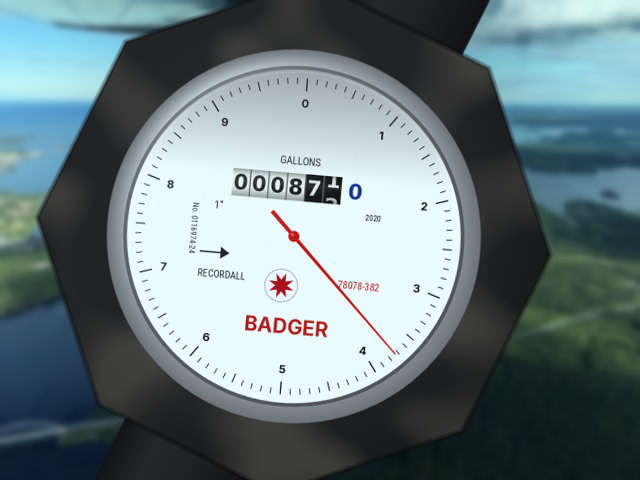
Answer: 8713.7
